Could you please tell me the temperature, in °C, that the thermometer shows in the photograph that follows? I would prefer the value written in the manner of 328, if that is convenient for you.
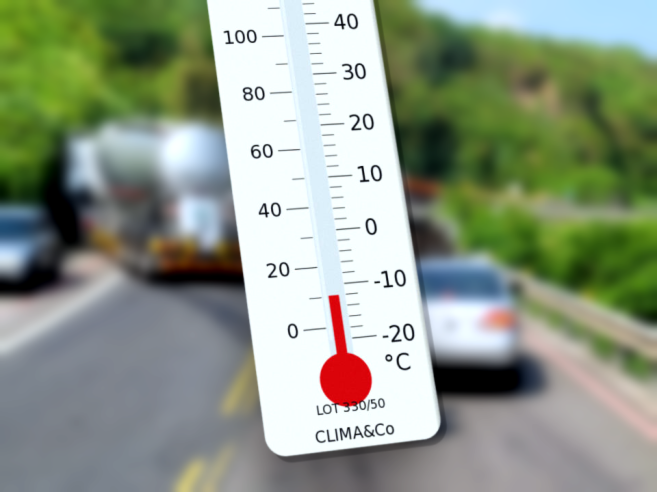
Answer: -12
